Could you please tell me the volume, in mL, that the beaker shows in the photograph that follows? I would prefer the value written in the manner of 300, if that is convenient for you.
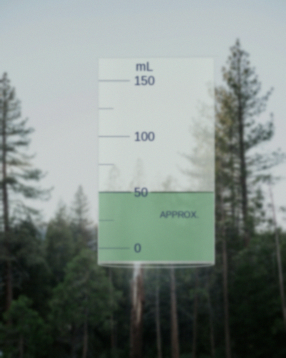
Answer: 50
